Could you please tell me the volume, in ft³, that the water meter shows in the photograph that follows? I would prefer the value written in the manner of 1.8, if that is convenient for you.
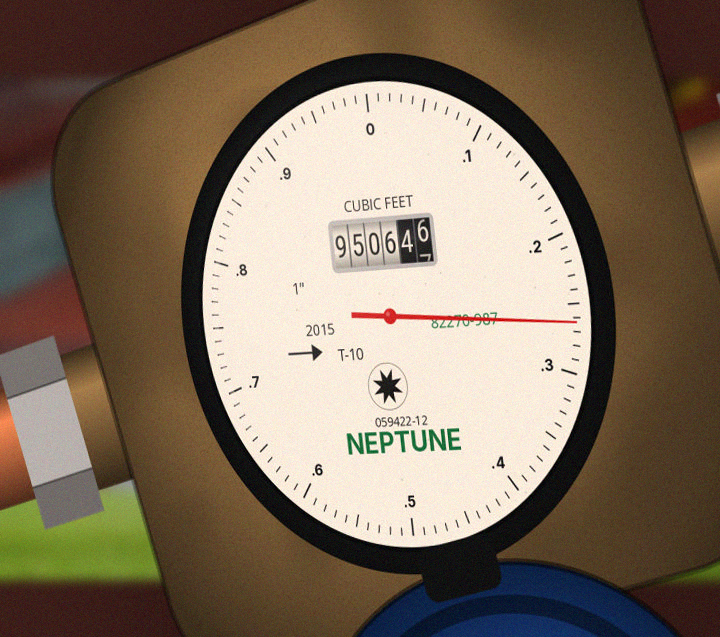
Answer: 950646.26
